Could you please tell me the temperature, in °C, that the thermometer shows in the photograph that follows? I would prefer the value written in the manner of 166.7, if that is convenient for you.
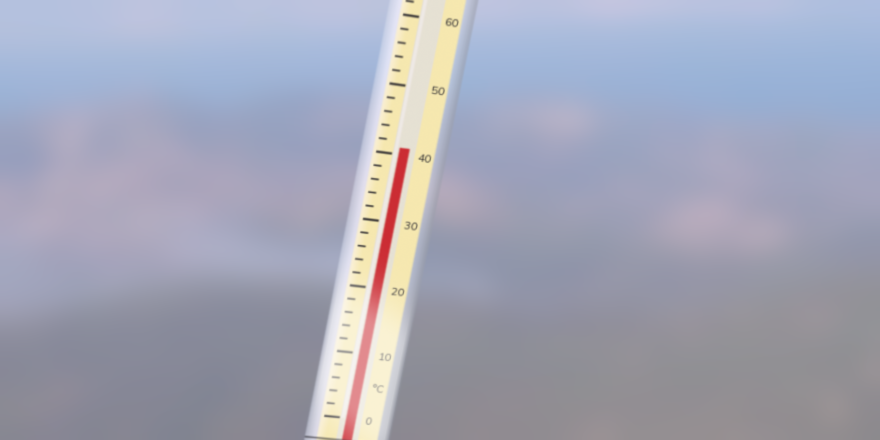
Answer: 41
